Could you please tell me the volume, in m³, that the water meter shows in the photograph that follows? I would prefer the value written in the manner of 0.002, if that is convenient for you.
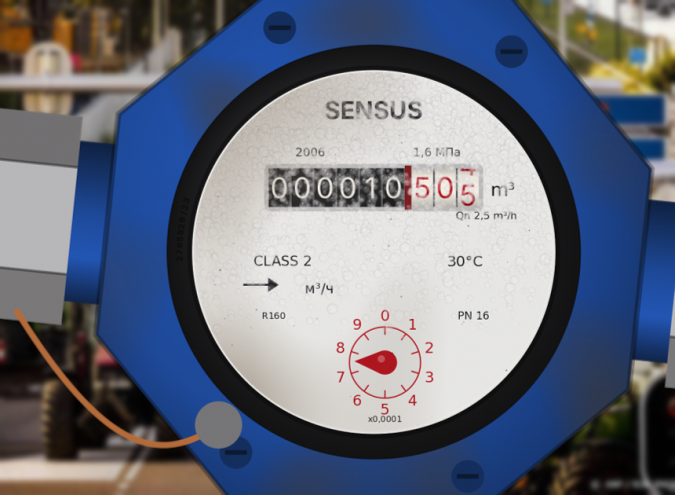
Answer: 10.5047
